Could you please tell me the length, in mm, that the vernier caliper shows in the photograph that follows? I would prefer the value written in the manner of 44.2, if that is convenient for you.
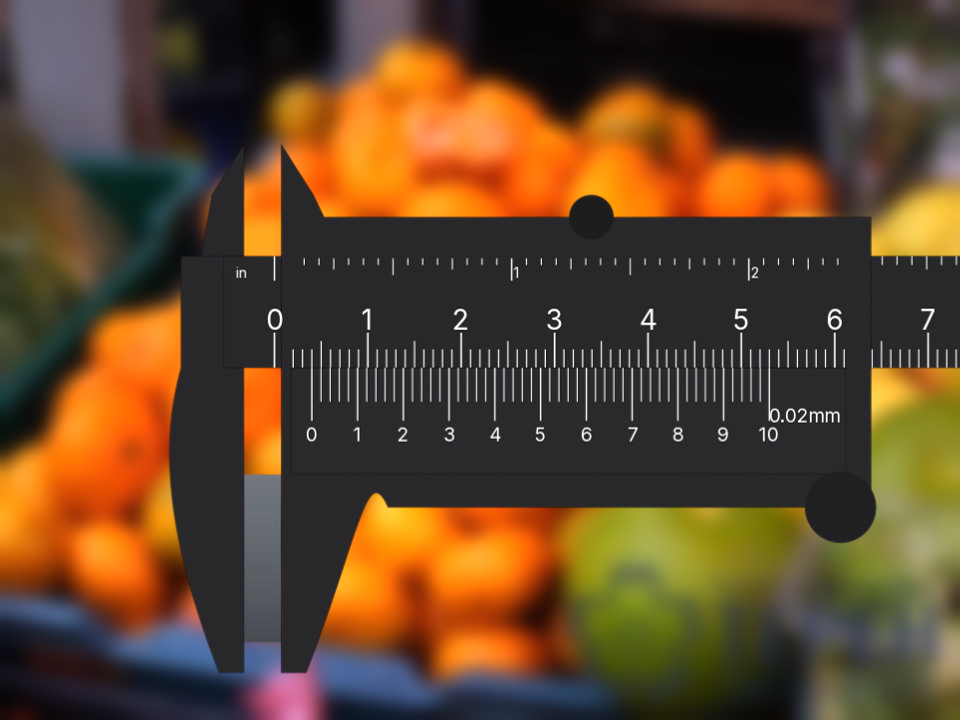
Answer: 4.0
